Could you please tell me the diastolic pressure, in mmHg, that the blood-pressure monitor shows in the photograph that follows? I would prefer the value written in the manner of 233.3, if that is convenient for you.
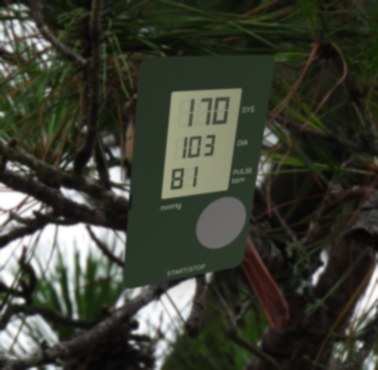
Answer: 103
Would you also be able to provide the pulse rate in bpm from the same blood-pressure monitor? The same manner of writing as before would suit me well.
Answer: 81
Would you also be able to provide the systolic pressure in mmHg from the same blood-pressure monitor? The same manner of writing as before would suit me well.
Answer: 170
